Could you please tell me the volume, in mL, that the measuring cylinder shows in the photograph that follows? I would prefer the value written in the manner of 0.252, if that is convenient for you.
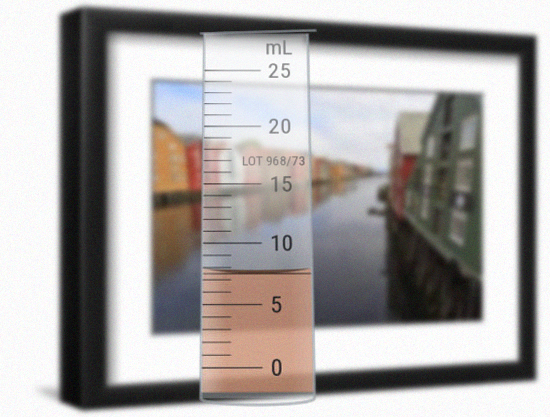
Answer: 7.5
